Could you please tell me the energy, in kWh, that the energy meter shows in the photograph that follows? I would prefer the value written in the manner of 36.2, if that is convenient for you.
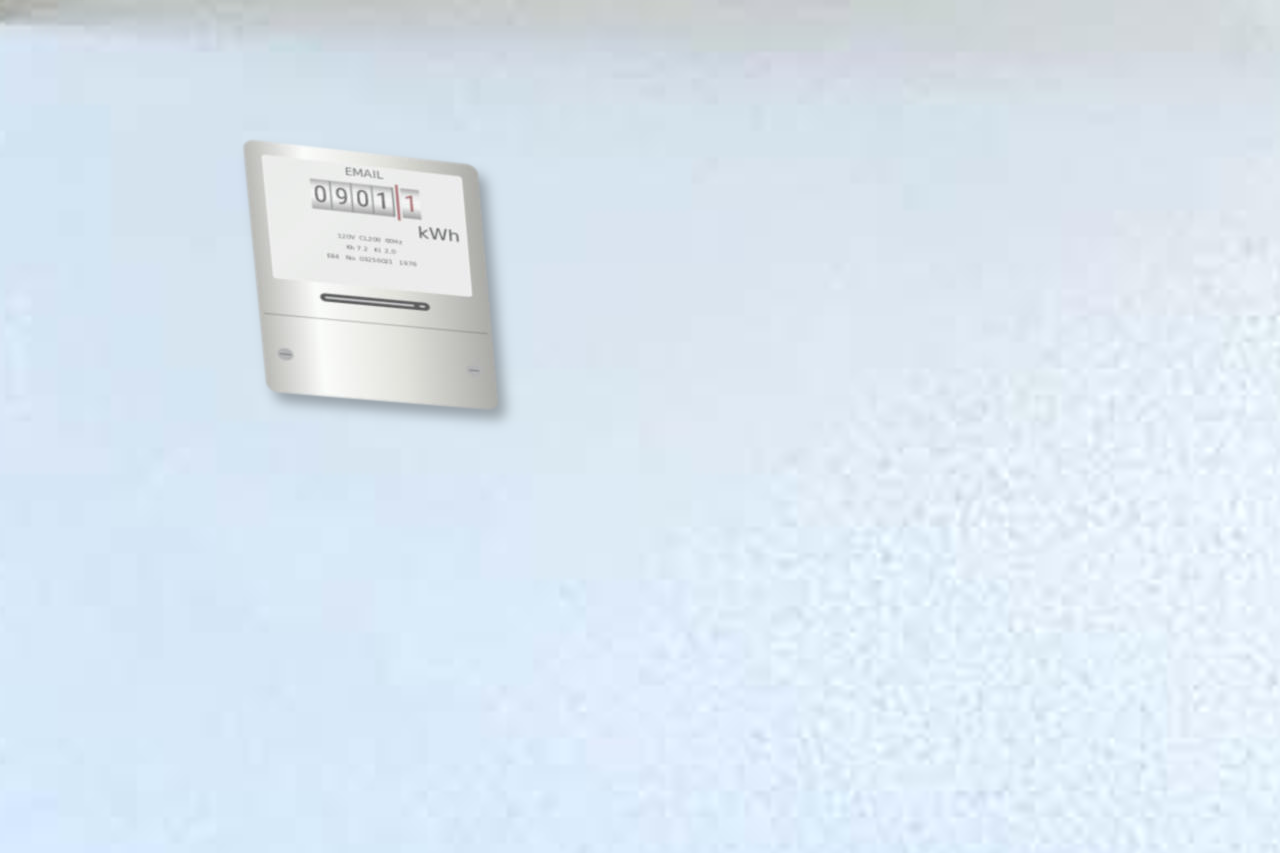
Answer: 901.1
